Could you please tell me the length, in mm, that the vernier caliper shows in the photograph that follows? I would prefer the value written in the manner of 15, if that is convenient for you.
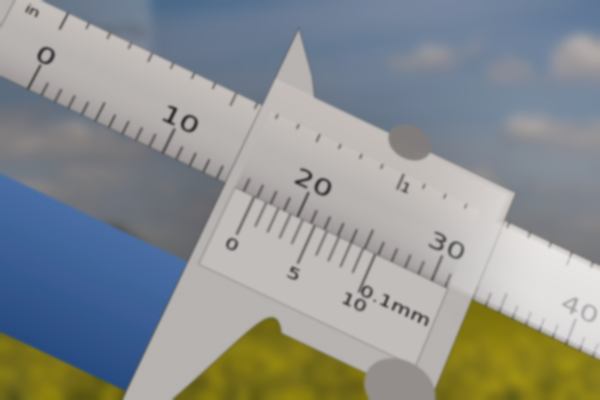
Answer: 16.8
